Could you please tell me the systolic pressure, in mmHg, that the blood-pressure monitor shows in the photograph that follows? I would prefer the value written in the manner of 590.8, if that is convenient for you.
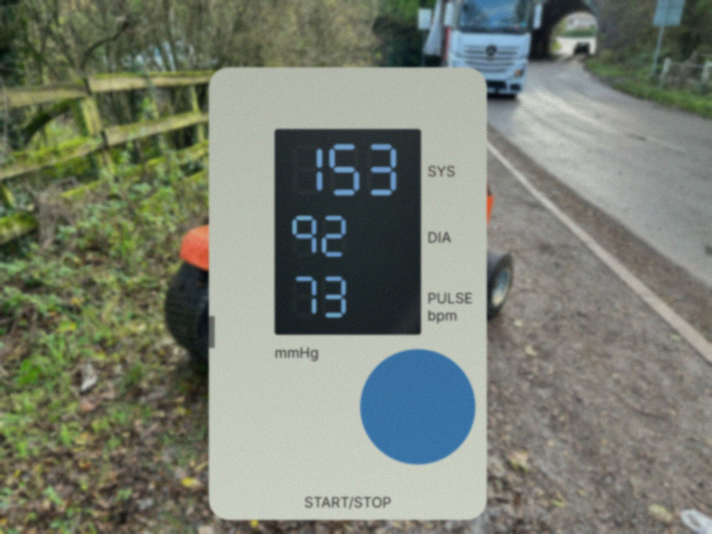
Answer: 153
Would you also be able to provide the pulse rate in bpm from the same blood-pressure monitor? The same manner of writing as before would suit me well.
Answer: 73
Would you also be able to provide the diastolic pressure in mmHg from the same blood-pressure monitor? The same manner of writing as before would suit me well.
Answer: 92
